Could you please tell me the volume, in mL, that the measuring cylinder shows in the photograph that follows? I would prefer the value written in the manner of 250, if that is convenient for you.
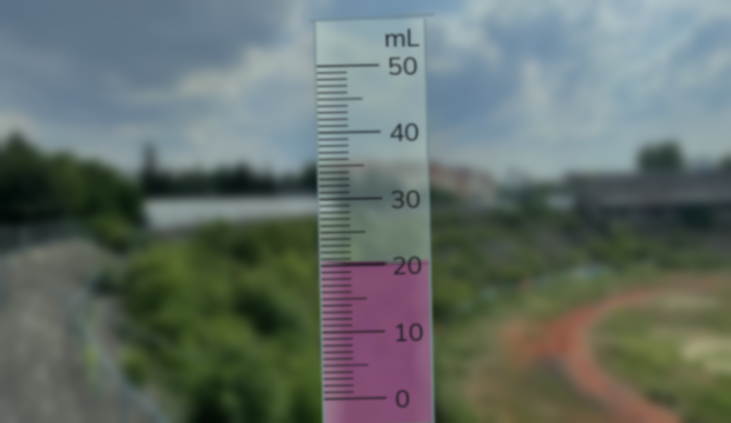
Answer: 20
